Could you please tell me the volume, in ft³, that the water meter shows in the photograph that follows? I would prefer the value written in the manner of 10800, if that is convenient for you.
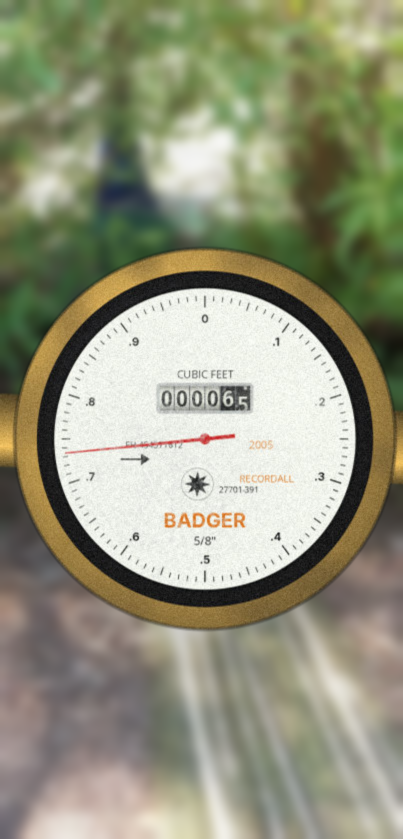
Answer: 64.73
